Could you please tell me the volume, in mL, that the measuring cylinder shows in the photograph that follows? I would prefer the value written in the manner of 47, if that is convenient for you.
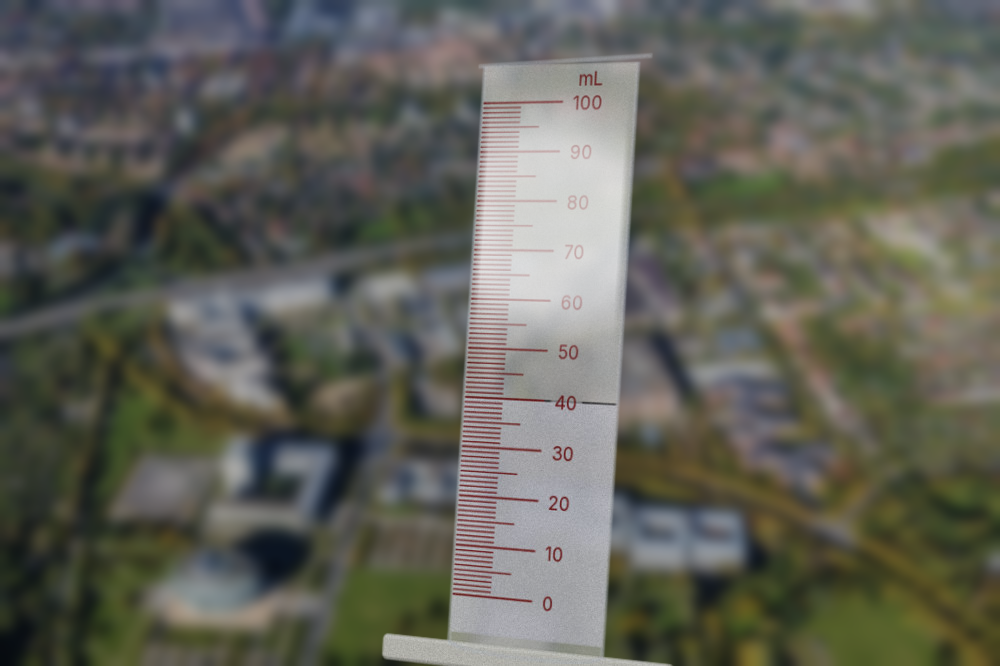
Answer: 40
